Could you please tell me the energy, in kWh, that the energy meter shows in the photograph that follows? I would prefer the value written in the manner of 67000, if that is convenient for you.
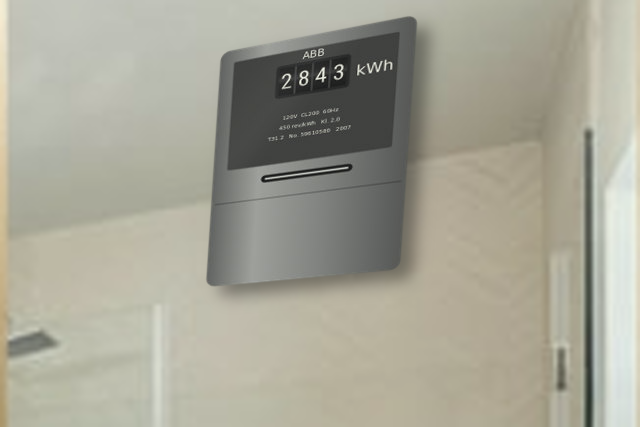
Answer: 2843
